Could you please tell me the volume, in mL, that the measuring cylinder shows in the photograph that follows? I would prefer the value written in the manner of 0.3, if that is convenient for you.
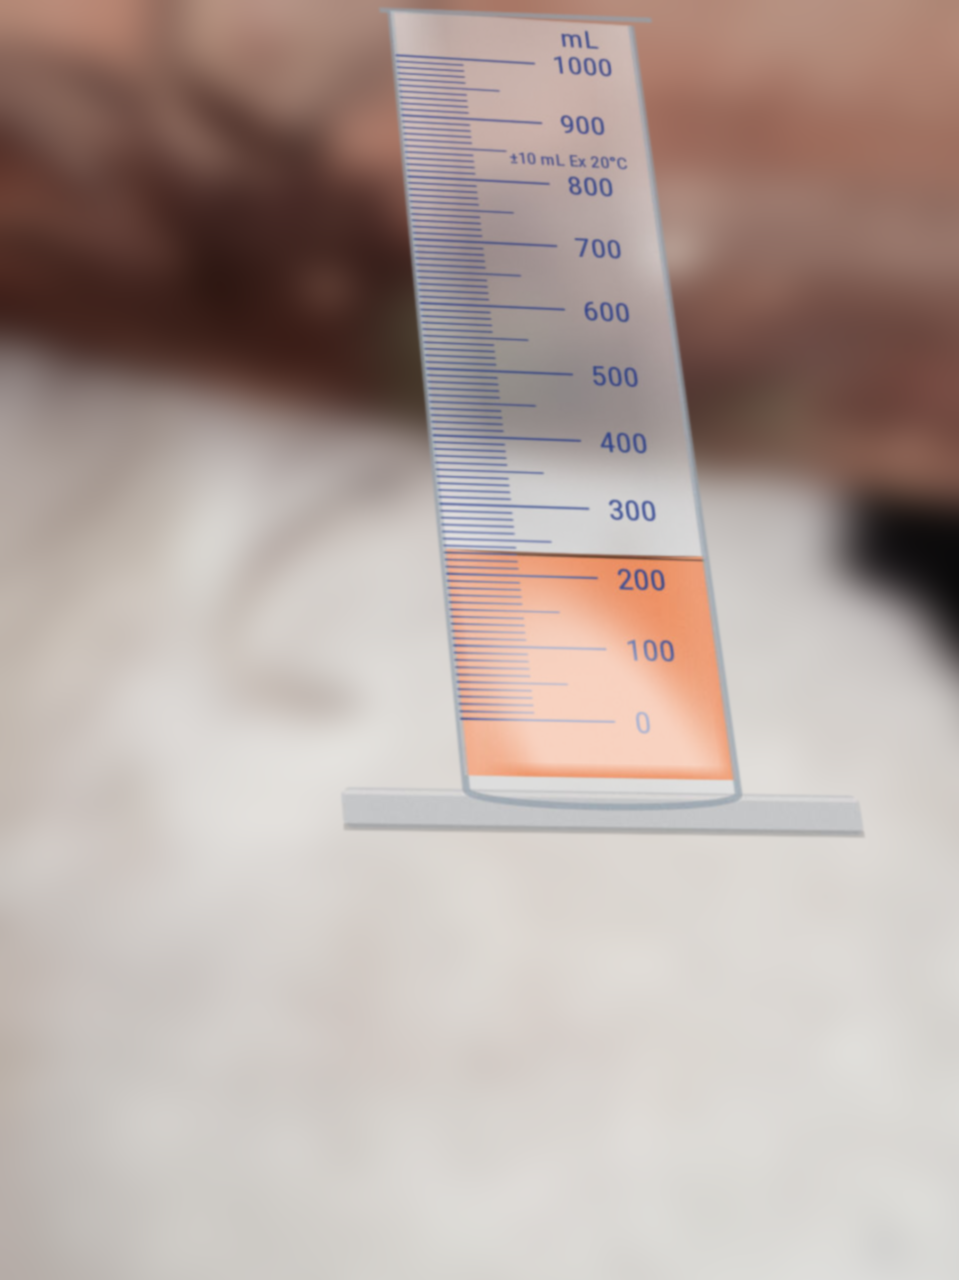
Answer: 230
